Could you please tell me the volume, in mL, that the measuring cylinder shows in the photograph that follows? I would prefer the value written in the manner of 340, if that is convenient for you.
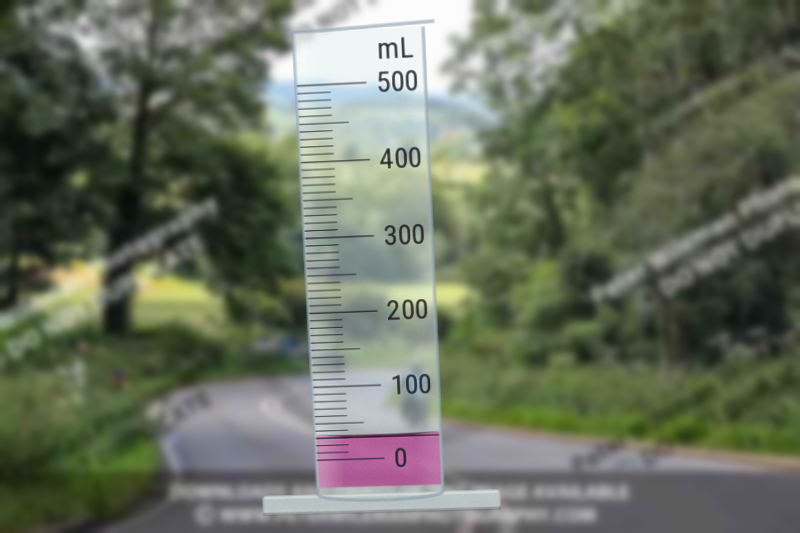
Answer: 30
